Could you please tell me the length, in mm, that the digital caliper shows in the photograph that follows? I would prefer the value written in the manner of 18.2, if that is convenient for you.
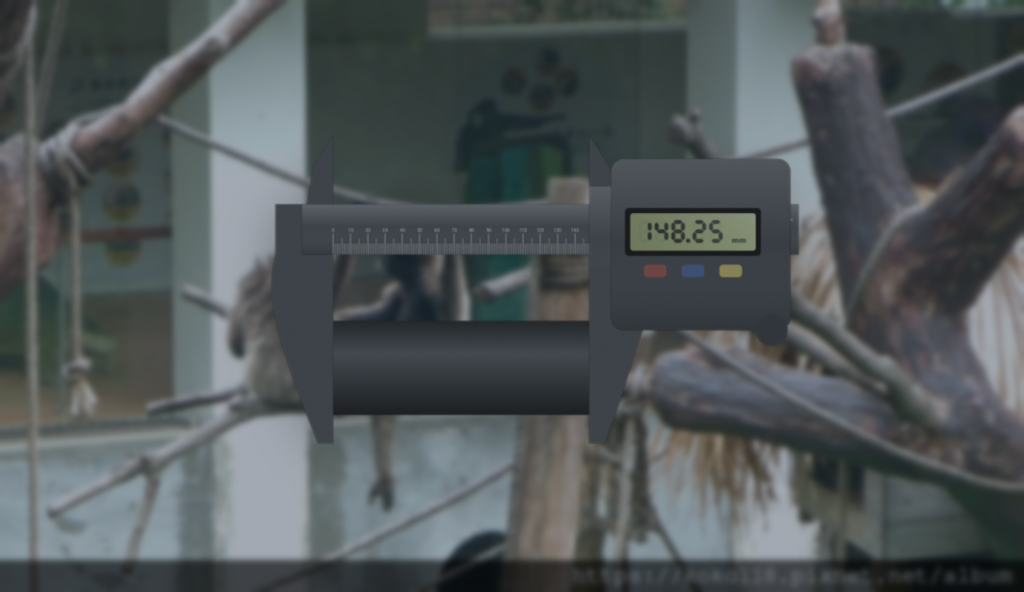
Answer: 148.25
